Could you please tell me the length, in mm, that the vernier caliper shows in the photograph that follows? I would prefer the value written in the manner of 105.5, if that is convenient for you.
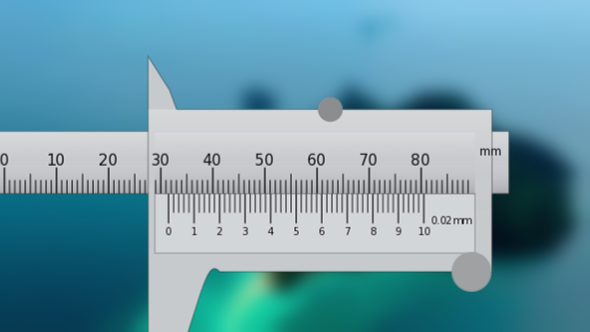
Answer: 31.5
